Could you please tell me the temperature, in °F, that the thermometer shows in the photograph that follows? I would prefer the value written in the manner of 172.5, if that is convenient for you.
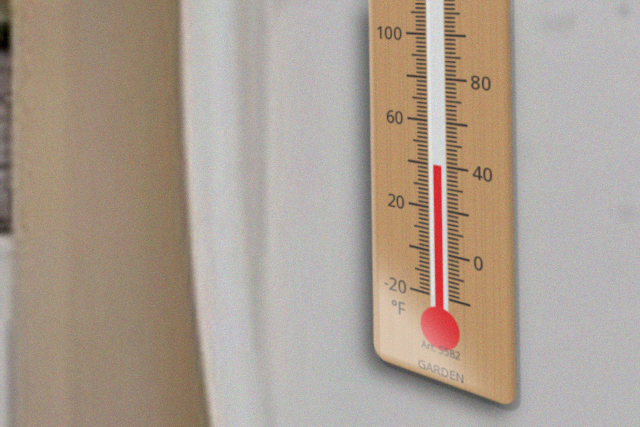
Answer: 40
